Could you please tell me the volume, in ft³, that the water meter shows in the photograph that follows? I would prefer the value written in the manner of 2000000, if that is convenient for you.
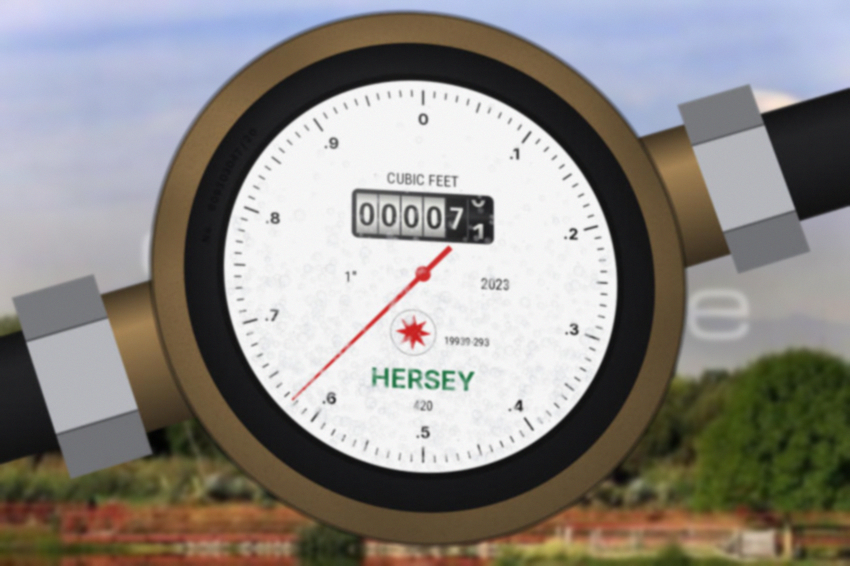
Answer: 70.62
